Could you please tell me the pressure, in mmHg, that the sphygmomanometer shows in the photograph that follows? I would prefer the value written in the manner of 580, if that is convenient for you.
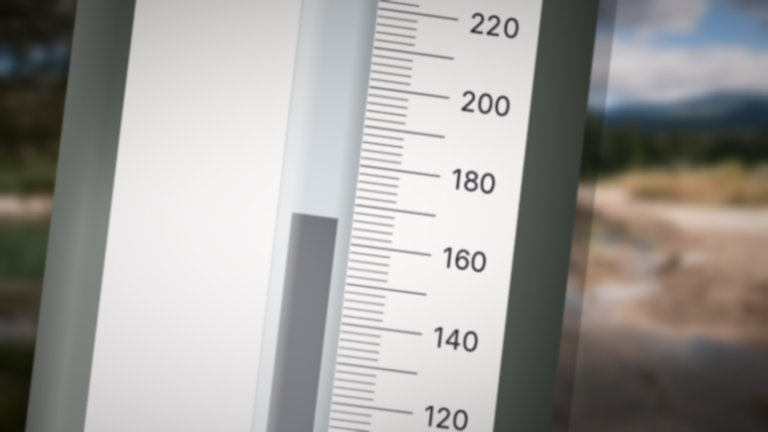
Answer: 166
